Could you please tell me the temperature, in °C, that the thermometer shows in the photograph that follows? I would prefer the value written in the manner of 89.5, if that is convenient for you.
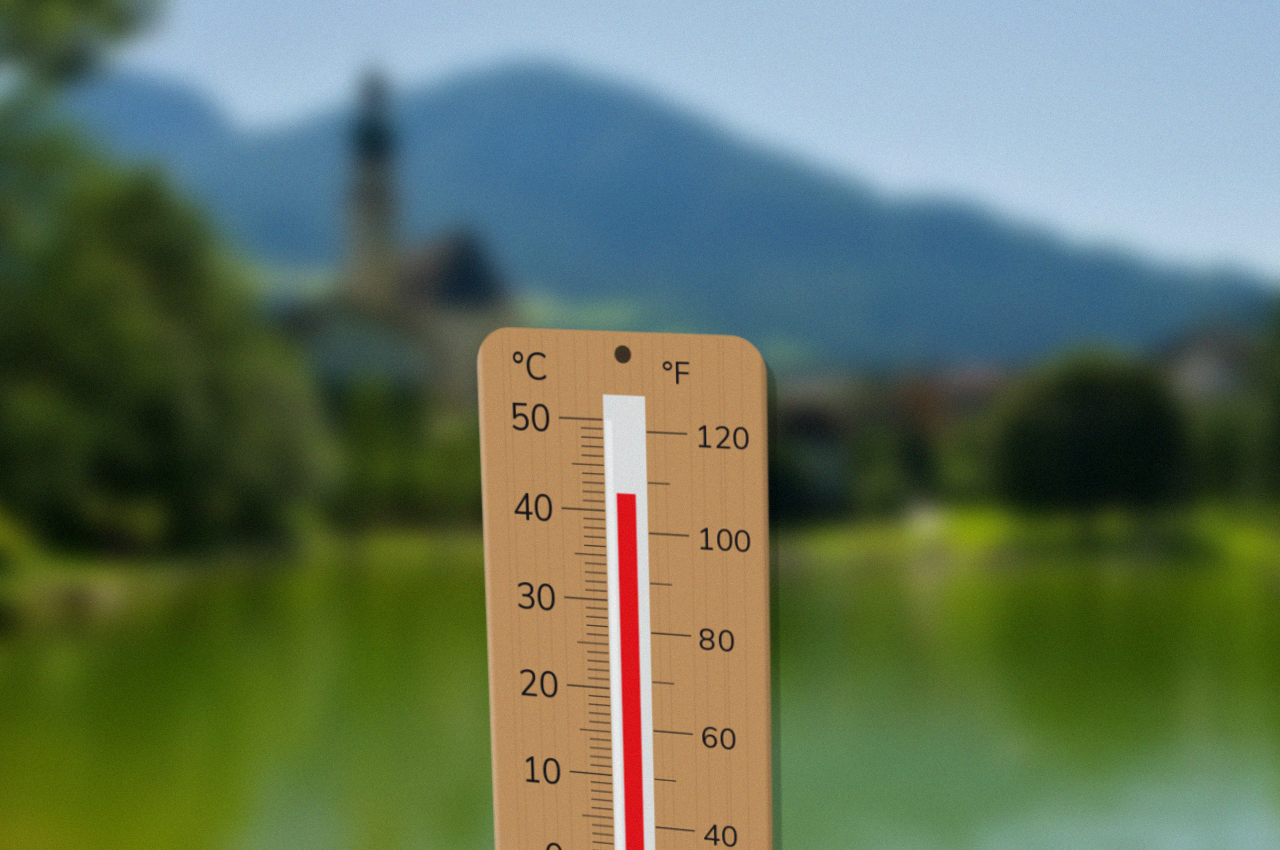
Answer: 42
